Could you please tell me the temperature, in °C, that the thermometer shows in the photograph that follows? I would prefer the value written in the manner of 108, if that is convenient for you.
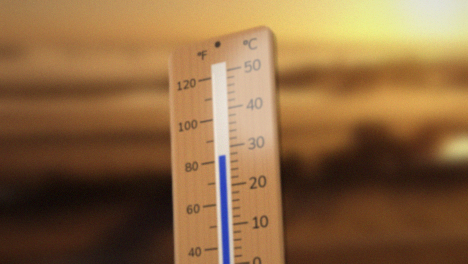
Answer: 28
